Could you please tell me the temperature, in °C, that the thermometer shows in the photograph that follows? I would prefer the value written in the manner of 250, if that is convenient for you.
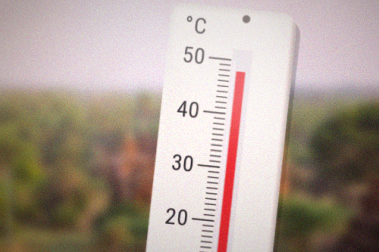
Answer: 48
